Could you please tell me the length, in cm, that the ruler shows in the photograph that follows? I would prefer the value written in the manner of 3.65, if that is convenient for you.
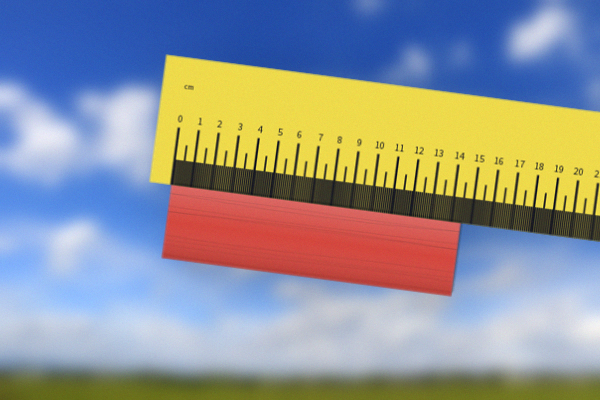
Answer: 14.5
